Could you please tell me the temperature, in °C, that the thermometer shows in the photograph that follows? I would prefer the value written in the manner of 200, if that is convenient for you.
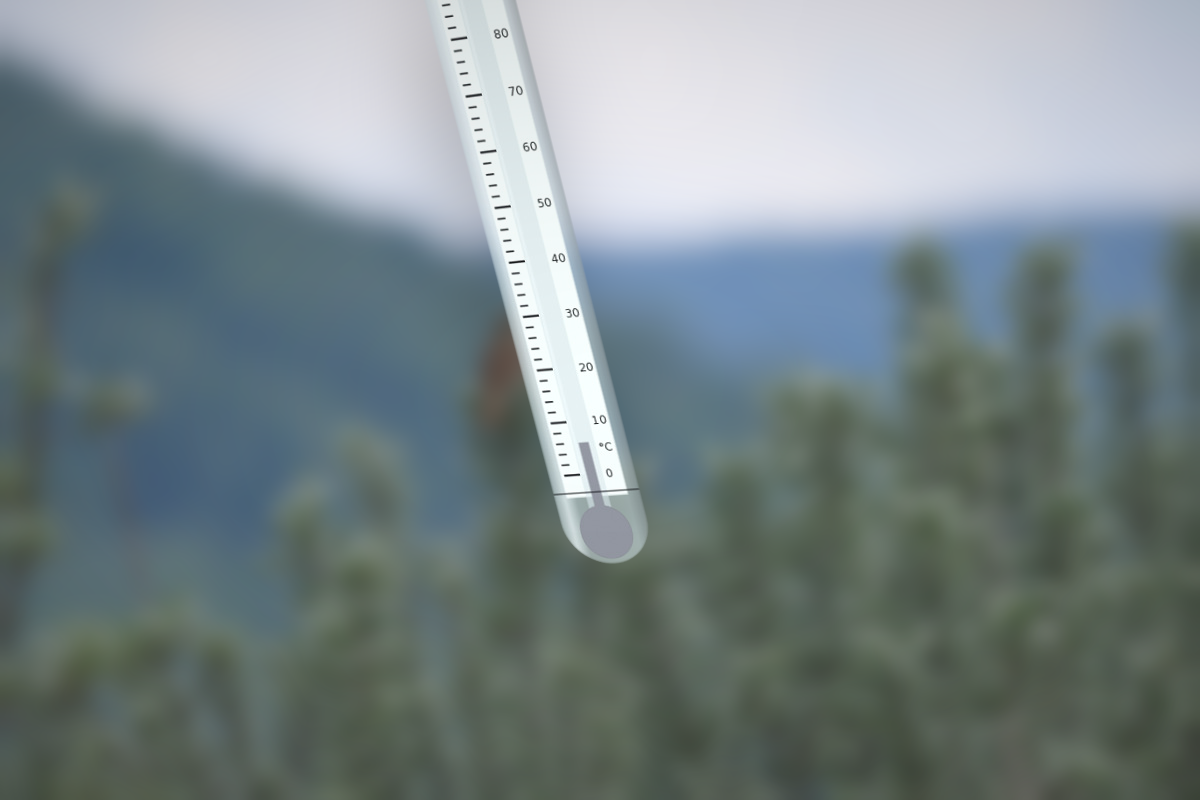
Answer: 6
